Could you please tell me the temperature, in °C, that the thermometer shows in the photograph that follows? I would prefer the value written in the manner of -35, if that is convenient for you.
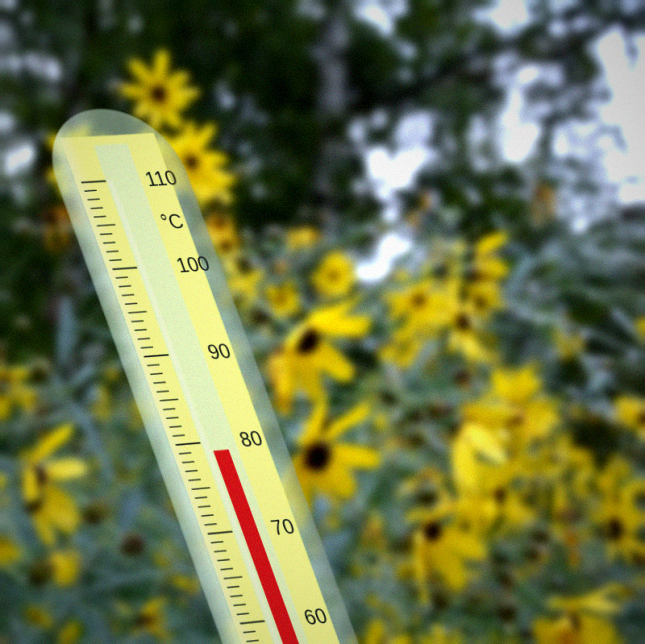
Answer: 79
